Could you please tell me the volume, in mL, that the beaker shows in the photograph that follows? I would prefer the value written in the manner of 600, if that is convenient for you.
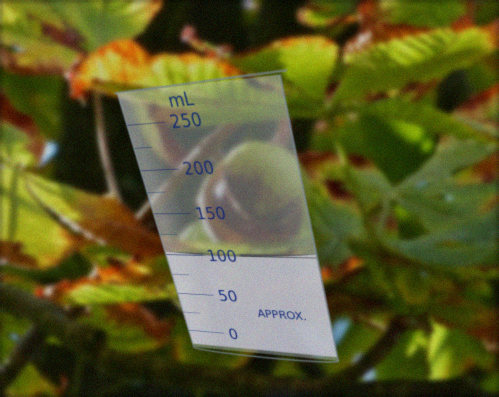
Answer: 100
